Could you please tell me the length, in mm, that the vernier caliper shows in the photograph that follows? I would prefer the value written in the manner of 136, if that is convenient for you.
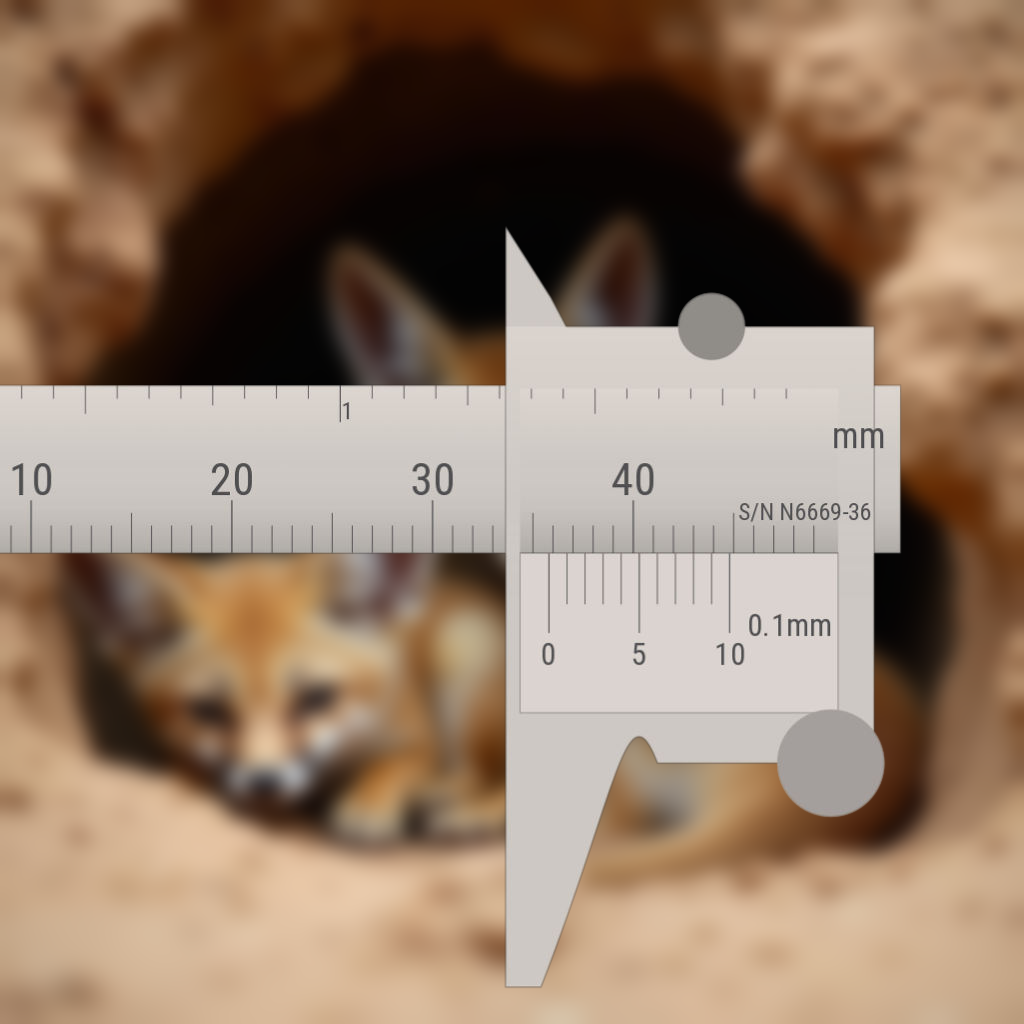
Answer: 35.8
